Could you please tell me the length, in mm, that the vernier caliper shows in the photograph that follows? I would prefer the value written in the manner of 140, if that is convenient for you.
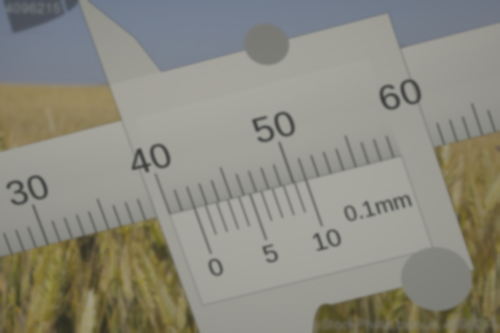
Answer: 42.0
